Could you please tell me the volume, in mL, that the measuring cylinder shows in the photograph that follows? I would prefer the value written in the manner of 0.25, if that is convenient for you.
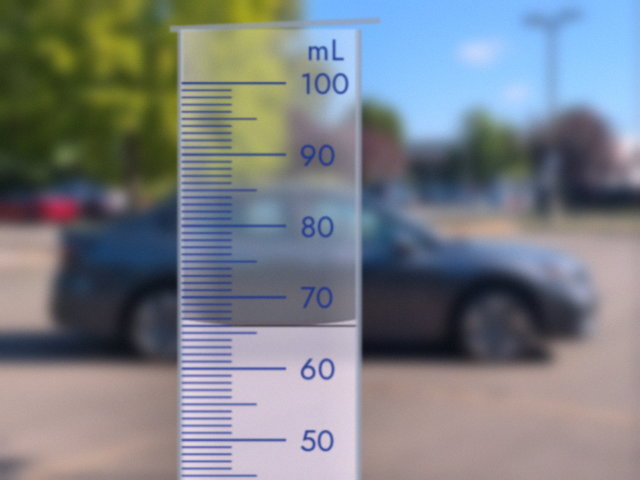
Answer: 66
